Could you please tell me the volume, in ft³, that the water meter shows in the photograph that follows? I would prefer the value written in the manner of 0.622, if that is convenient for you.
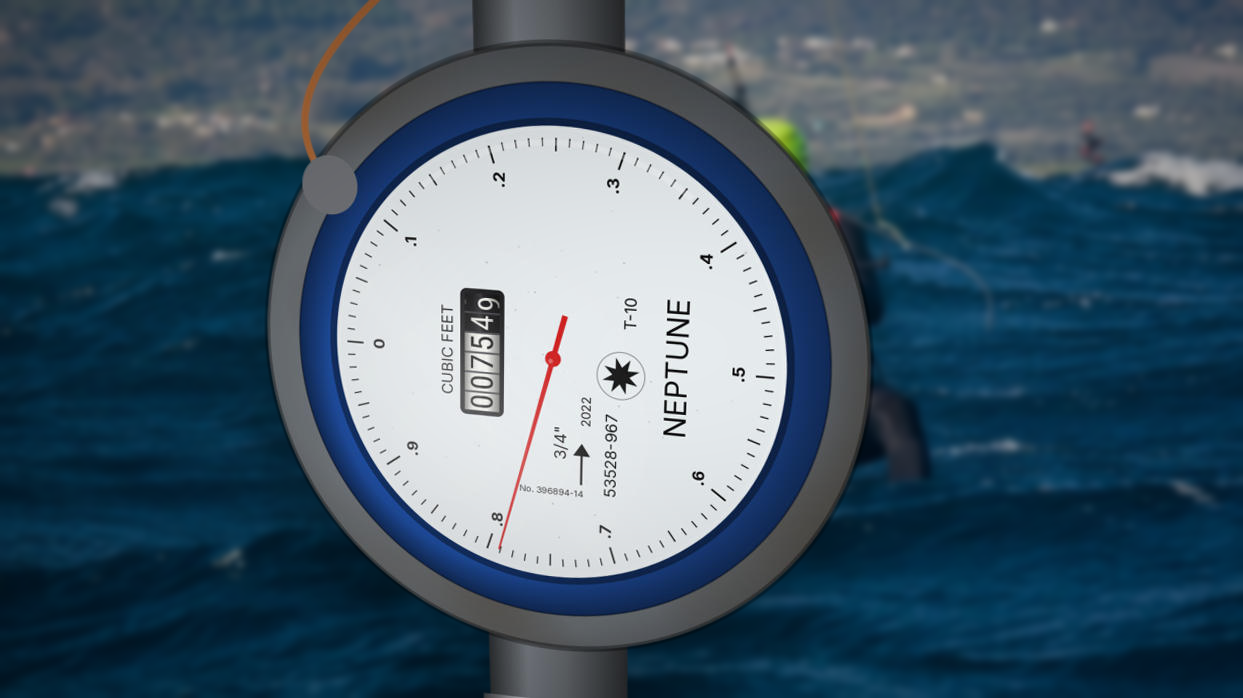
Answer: 7548.79
